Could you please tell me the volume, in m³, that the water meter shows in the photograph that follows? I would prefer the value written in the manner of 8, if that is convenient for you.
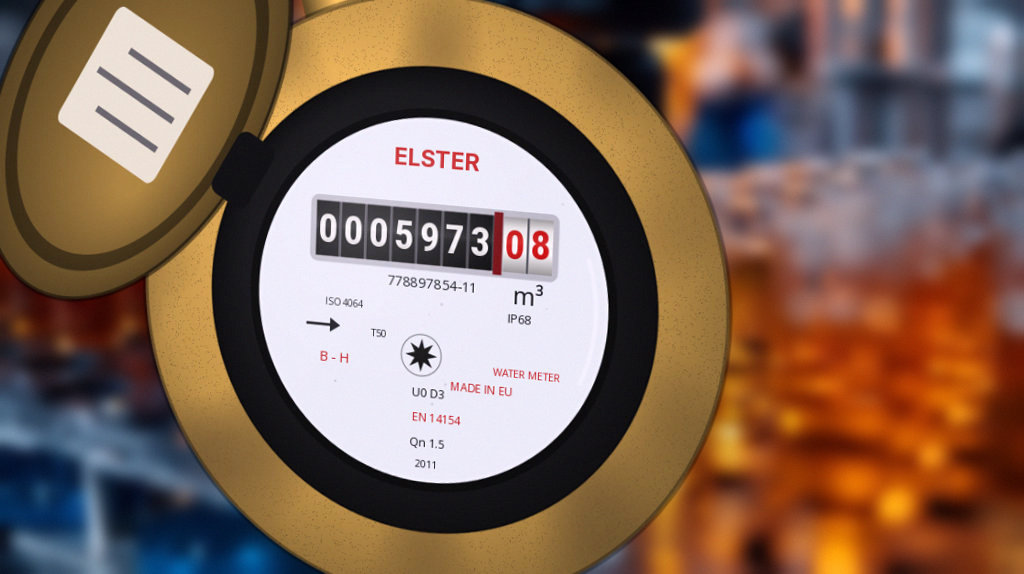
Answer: 5973.08
